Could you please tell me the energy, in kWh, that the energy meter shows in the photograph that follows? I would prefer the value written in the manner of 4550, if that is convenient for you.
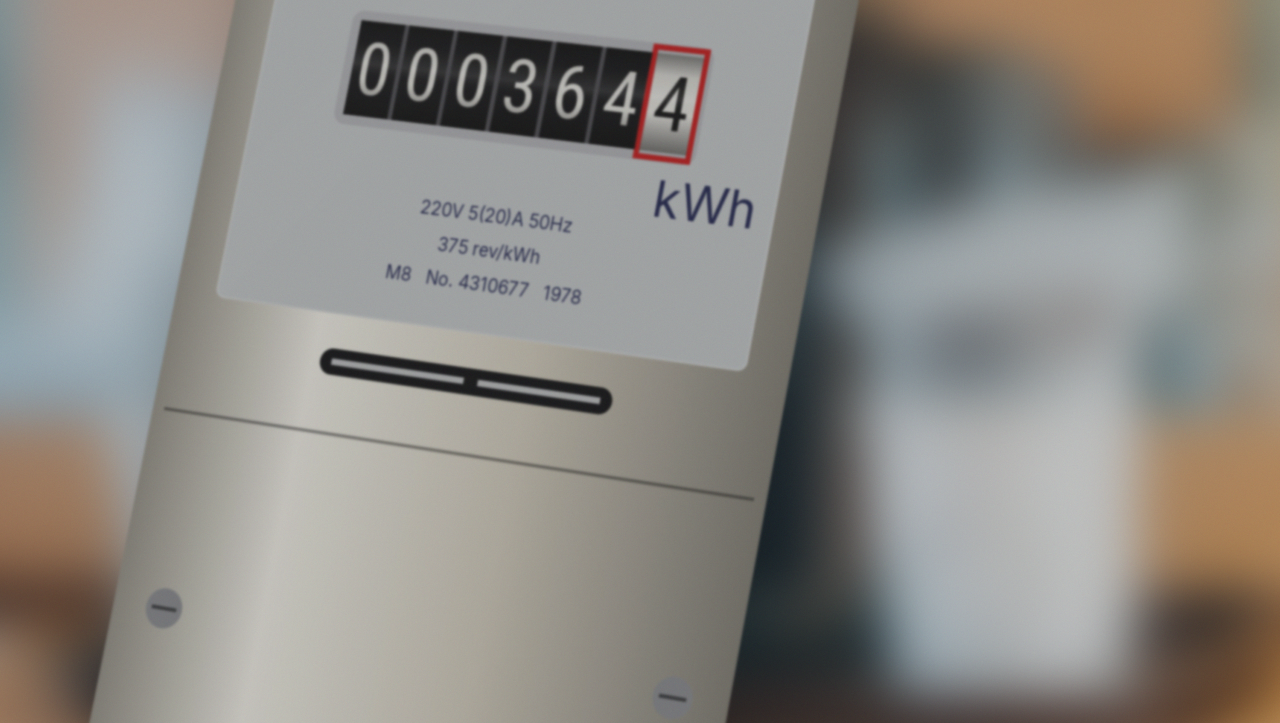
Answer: 364.4
